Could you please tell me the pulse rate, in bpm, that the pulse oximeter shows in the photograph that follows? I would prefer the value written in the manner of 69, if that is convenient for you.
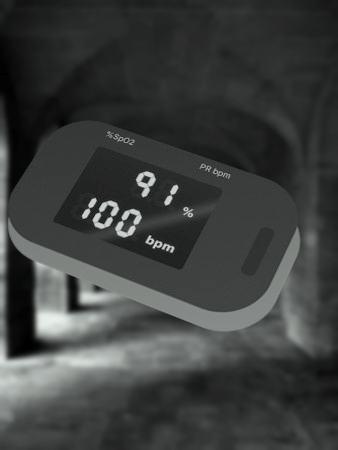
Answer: 100
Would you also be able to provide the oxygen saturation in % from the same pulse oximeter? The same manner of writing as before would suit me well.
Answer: 91
